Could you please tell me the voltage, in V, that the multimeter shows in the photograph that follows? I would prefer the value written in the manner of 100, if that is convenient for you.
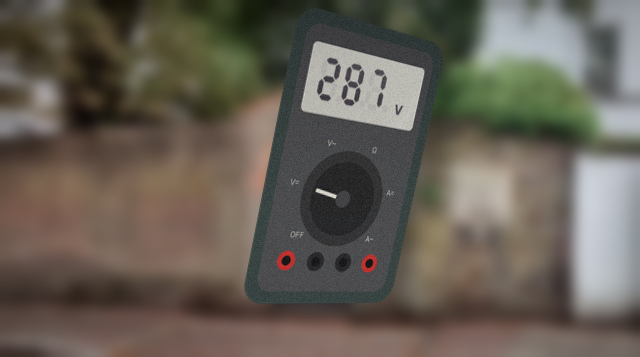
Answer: 287
